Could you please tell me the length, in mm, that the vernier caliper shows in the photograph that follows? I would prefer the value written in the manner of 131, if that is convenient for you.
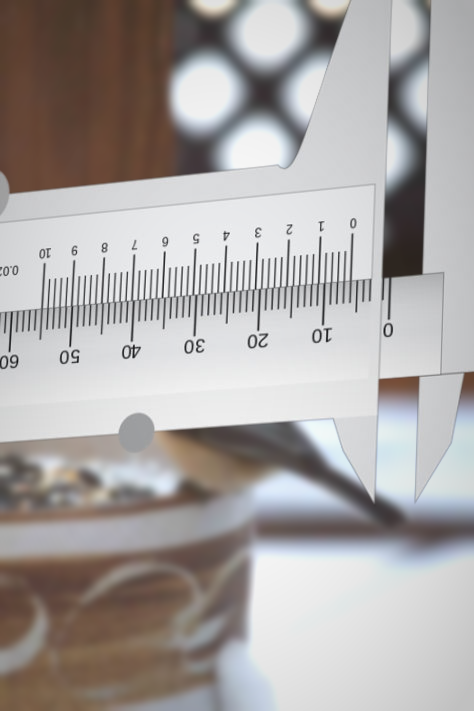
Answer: 6.0
